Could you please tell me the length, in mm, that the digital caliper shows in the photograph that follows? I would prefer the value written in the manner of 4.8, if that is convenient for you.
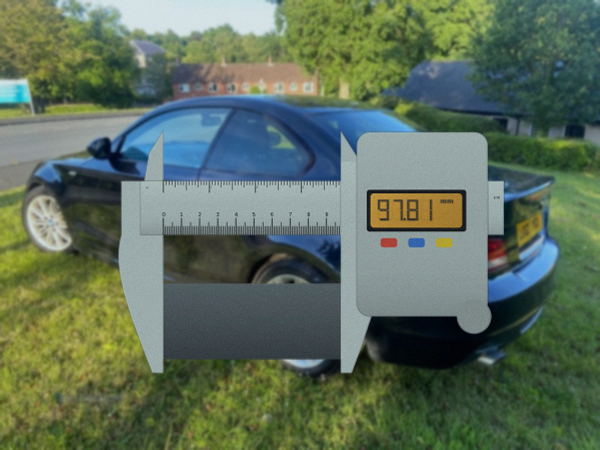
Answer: 97.81
